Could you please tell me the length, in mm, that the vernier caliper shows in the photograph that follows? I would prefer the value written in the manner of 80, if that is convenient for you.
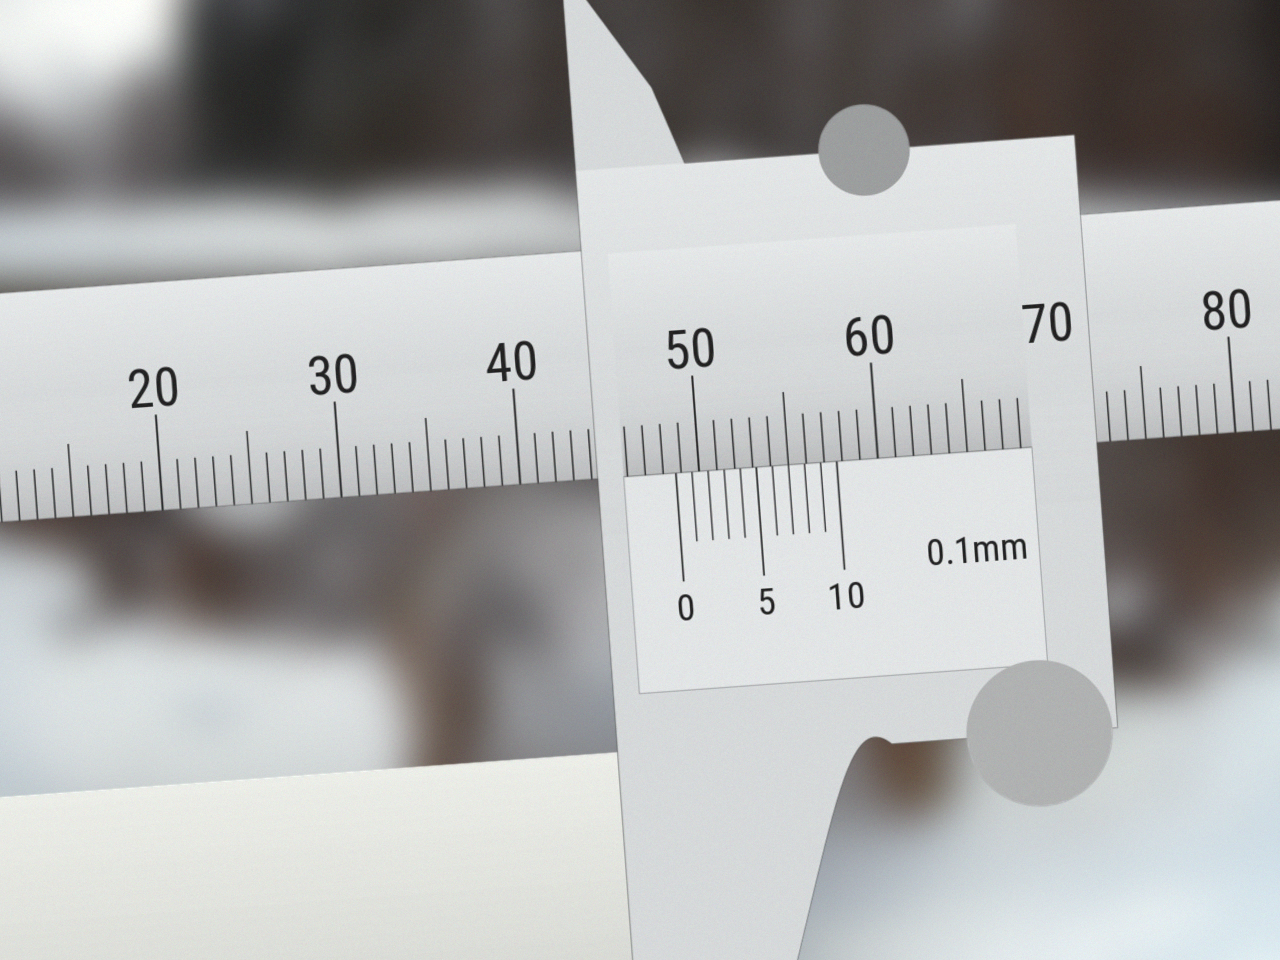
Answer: 48.7
